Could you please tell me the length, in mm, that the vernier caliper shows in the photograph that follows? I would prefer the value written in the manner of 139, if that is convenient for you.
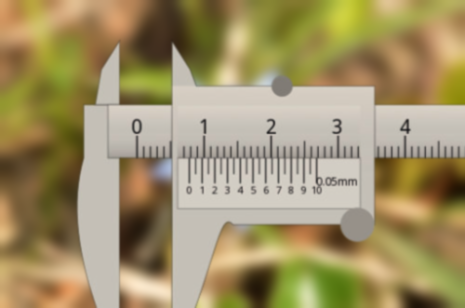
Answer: 7.8
